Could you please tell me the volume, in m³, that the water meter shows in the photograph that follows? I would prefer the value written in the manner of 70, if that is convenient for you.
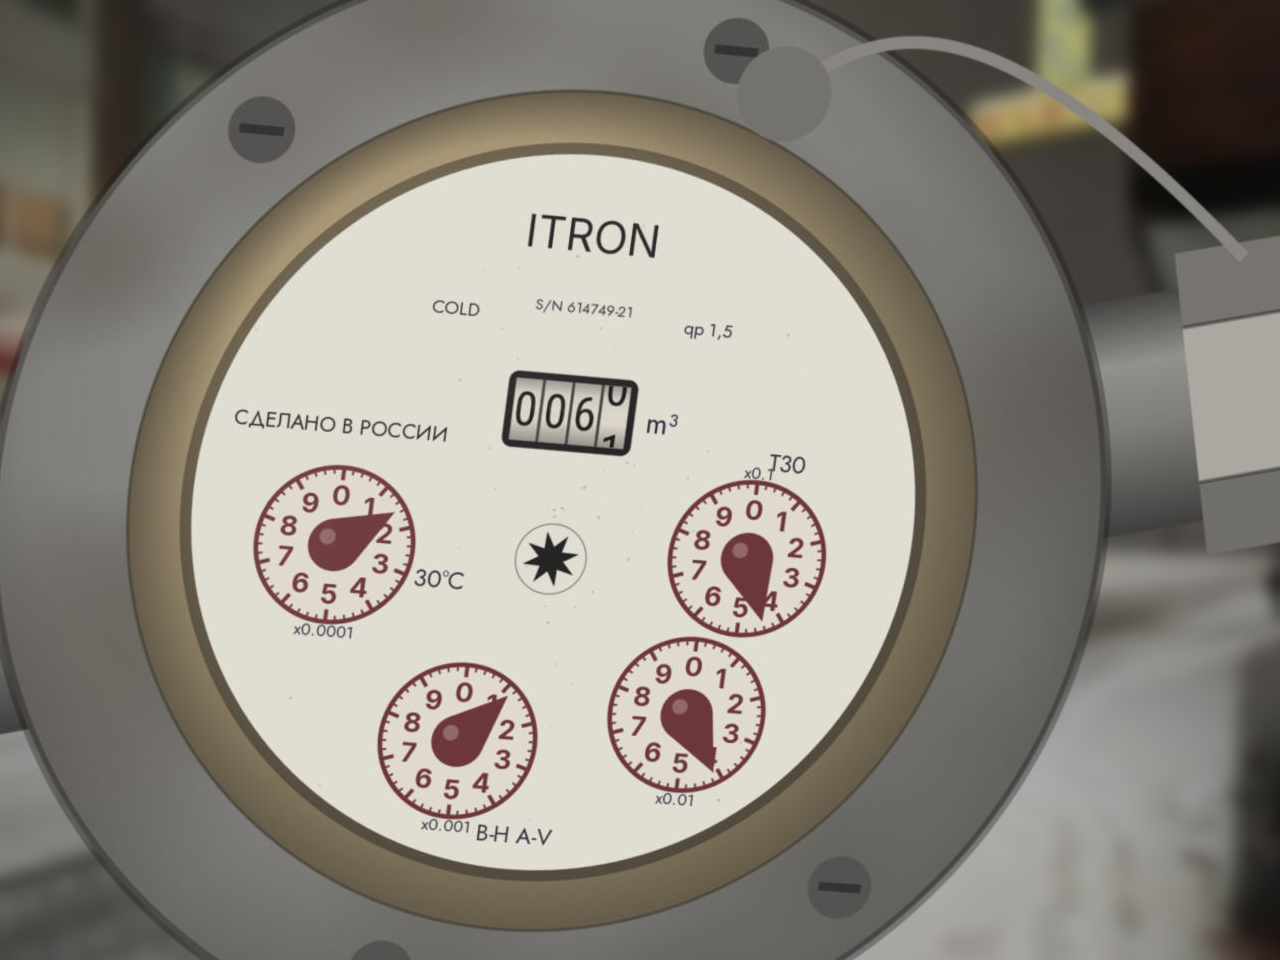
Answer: 60.4411
